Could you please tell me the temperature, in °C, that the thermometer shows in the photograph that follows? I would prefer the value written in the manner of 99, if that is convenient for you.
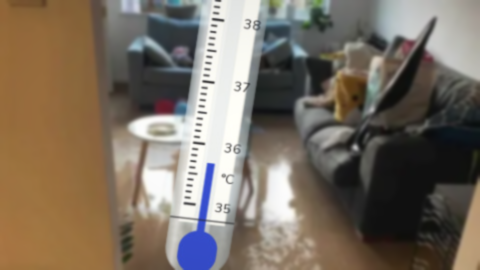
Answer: 35.7
